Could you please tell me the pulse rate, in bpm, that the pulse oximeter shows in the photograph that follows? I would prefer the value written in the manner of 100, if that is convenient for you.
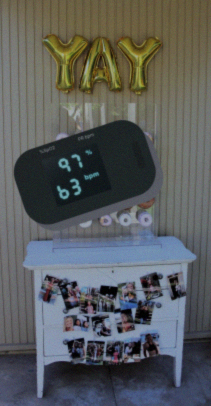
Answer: 63
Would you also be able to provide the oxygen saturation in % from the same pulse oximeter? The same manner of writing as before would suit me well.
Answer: 97
